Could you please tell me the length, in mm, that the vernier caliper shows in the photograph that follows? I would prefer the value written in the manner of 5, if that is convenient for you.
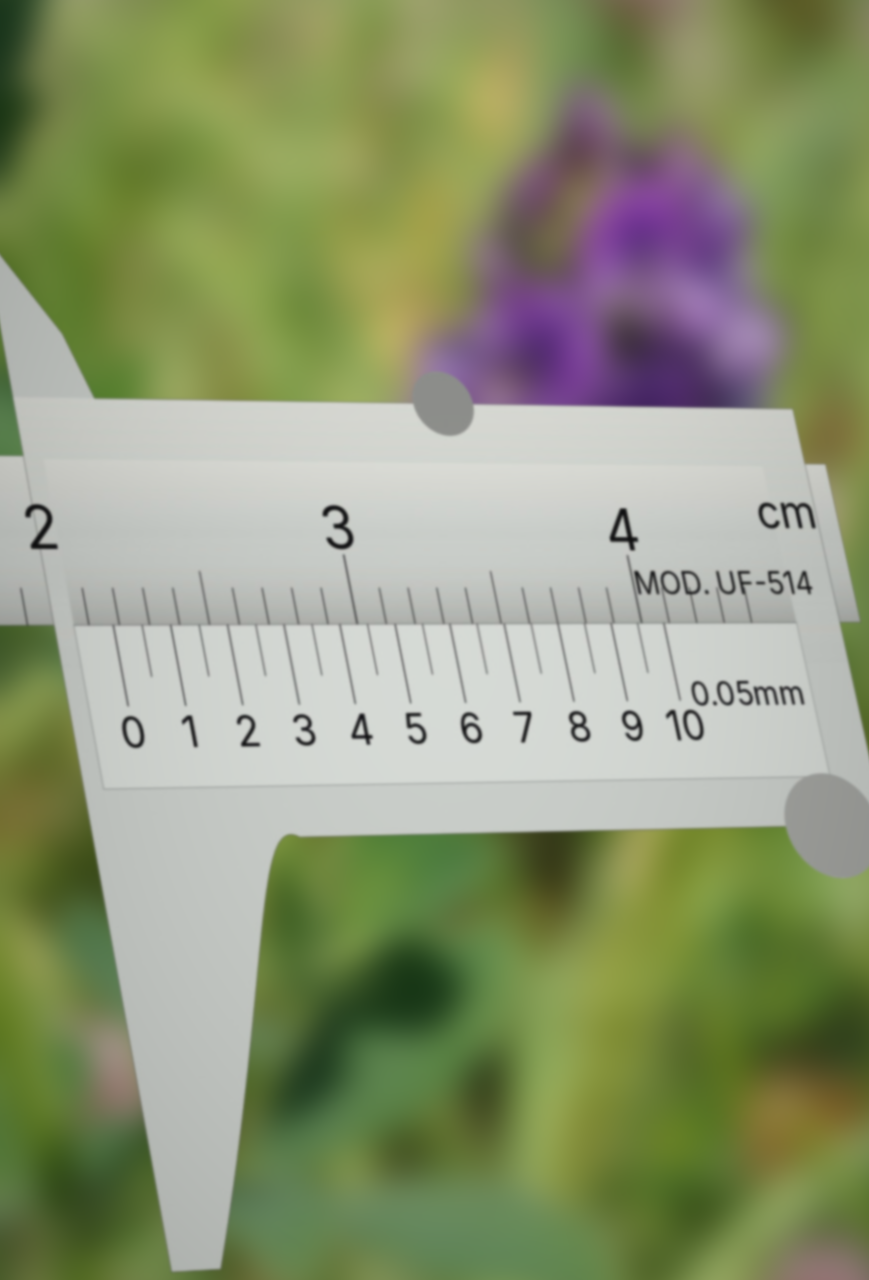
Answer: 21.8
